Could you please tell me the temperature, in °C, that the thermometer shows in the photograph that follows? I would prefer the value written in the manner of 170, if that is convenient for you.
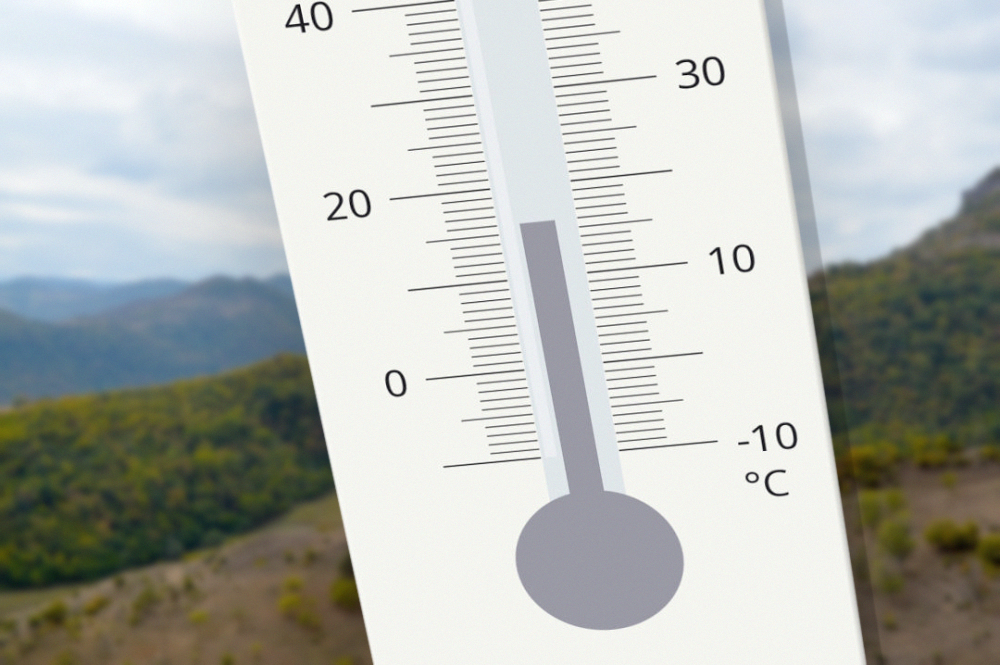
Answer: 16
